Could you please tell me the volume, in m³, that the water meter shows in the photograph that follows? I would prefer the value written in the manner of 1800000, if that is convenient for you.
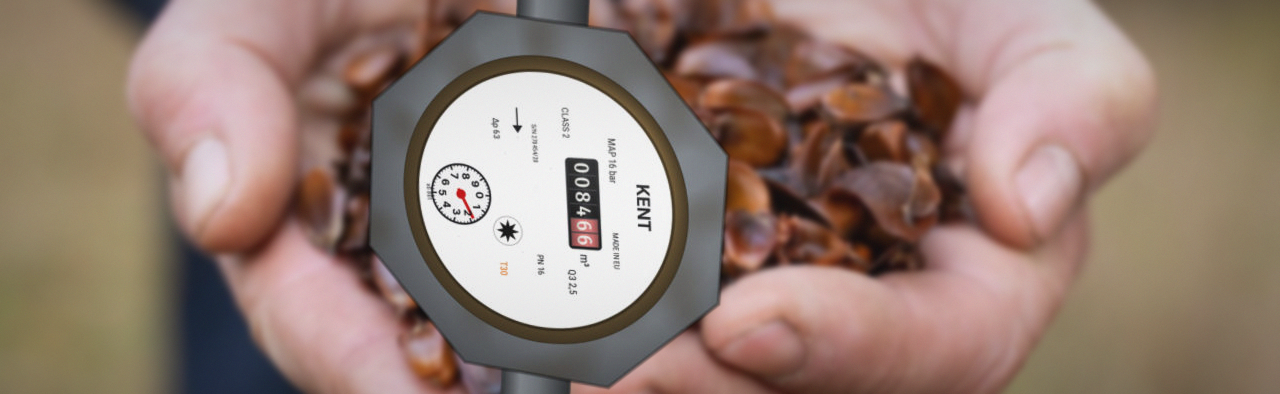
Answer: 84.661
